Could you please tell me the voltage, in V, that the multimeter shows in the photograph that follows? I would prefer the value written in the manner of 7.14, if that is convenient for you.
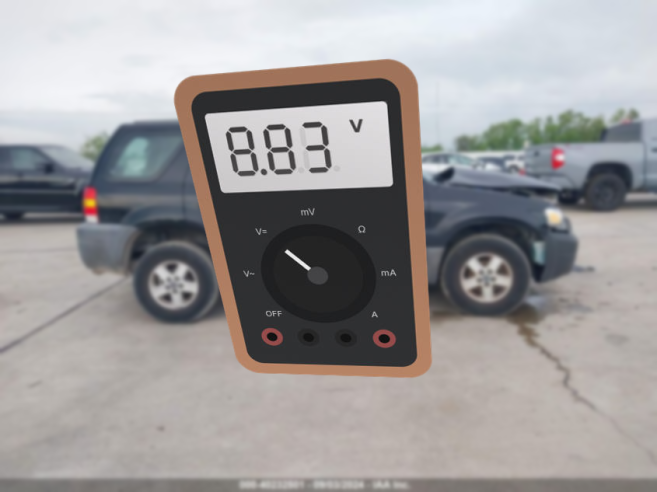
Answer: 8.83
